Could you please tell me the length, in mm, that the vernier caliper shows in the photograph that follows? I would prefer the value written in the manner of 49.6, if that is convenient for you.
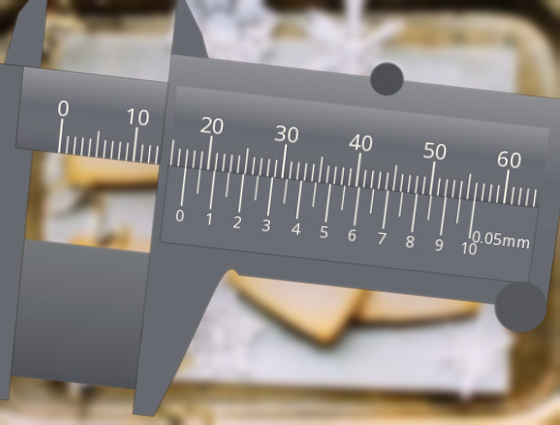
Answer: 17.0
